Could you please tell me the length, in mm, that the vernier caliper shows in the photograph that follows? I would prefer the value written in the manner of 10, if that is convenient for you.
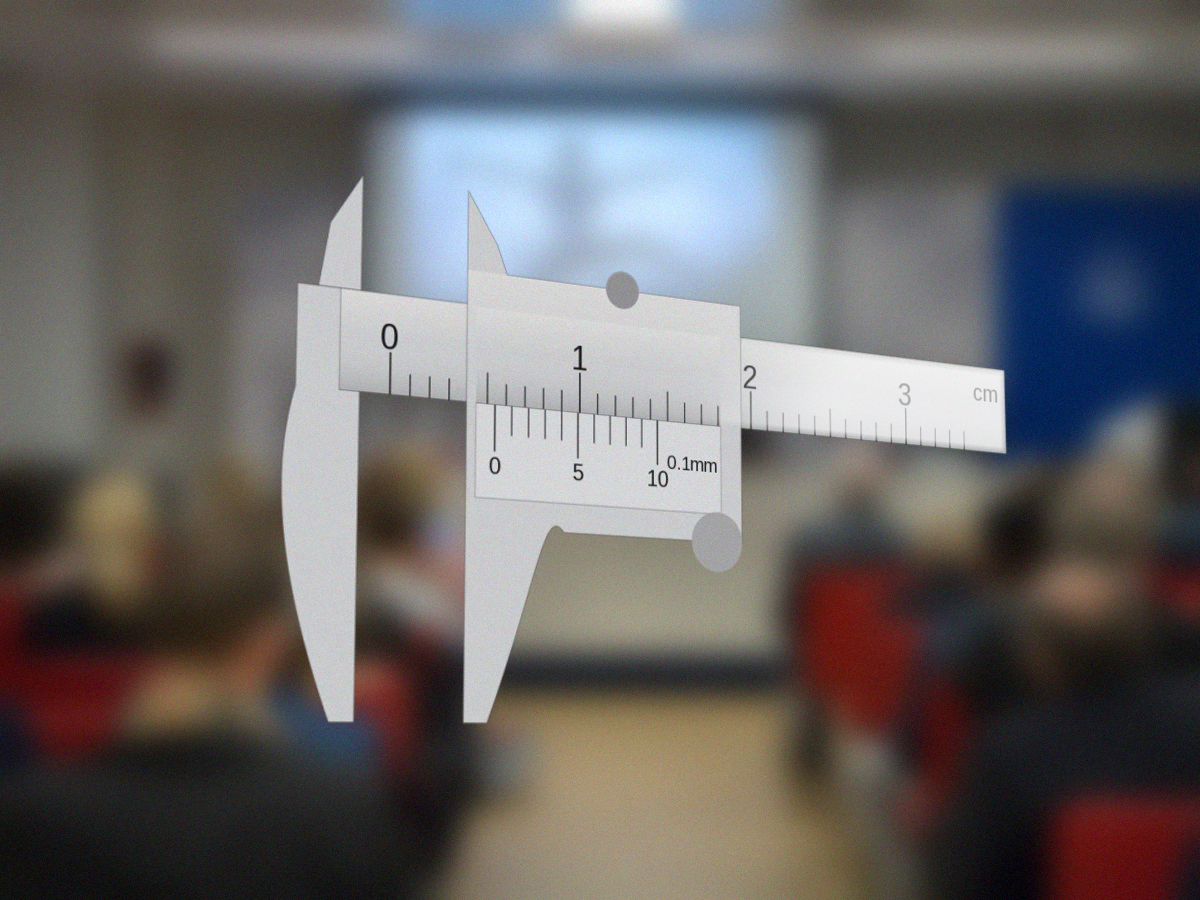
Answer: 5.4
